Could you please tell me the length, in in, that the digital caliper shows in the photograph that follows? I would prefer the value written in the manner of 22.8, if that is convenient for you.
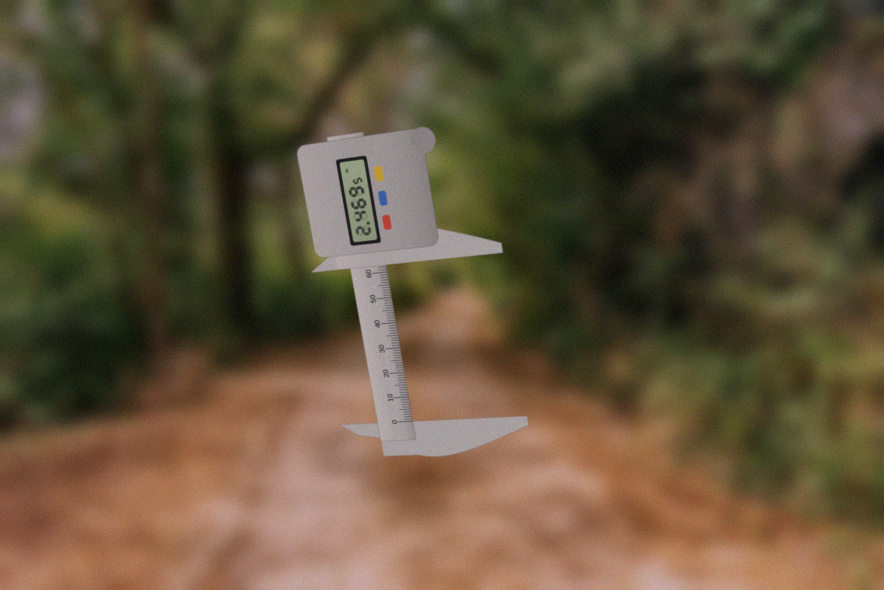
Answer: 2.4695
